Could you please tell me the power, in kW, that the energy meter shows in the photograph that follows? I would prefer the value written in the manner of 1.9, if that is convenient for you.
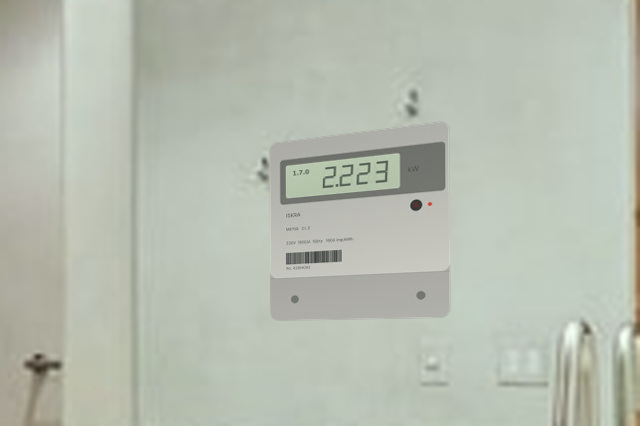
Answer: 2.223
